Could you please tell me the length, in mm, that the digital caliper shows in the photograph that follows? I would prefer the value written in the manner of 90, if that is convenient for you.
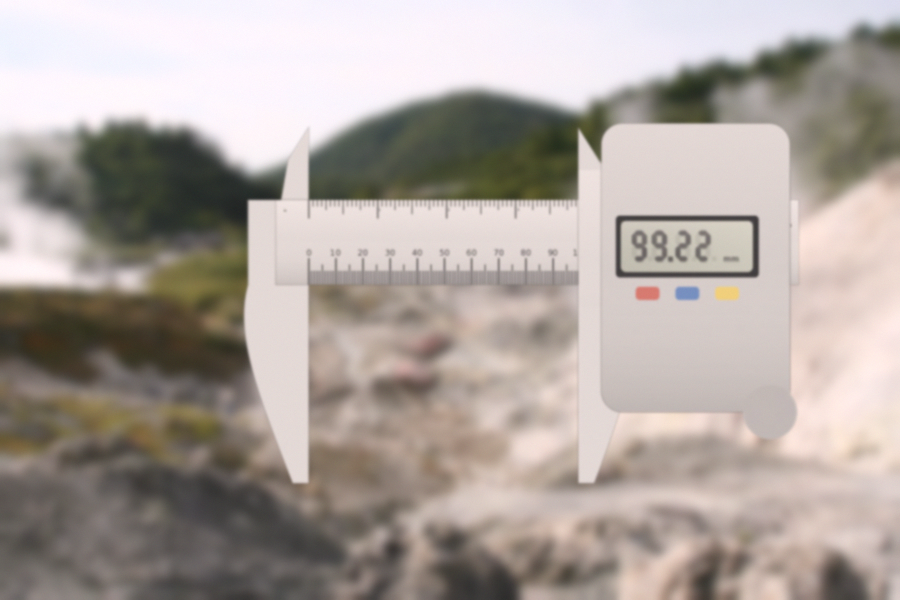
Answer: 99.22
